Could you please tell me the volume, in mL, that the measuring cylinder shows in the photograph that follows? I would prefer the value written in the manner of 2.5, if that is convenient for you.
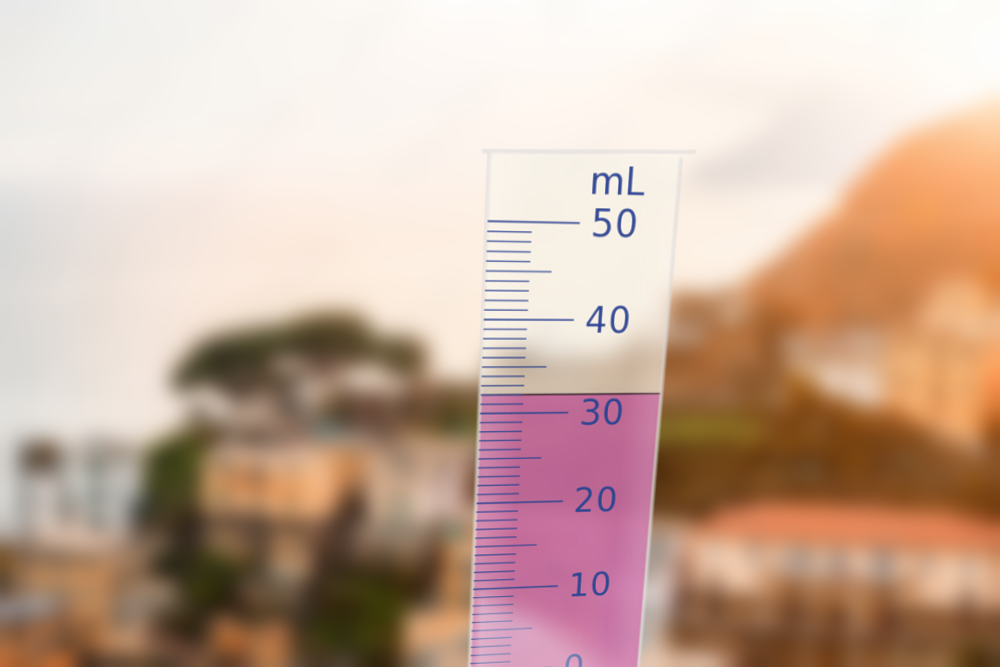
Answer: 32
